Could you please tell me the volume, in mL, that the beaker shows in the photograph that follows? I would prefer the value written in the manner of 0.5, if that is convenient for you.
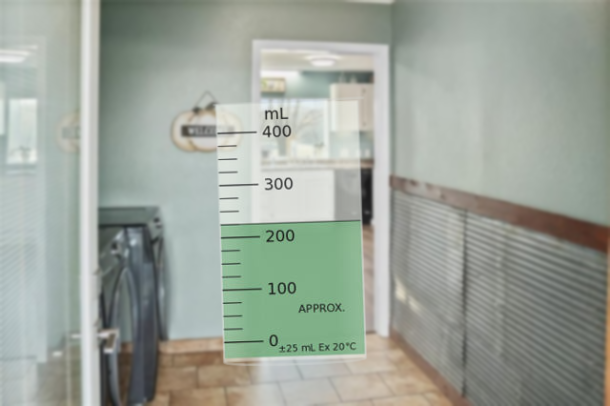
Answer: 225
